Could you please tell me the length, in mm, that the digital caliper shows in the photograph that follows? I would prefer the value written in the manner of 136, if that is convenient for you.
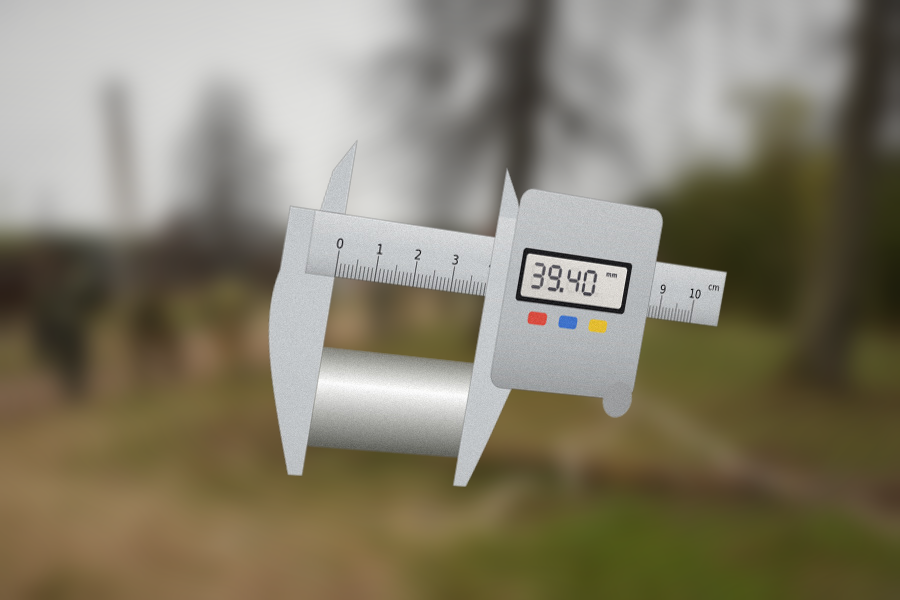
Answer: 39.40
